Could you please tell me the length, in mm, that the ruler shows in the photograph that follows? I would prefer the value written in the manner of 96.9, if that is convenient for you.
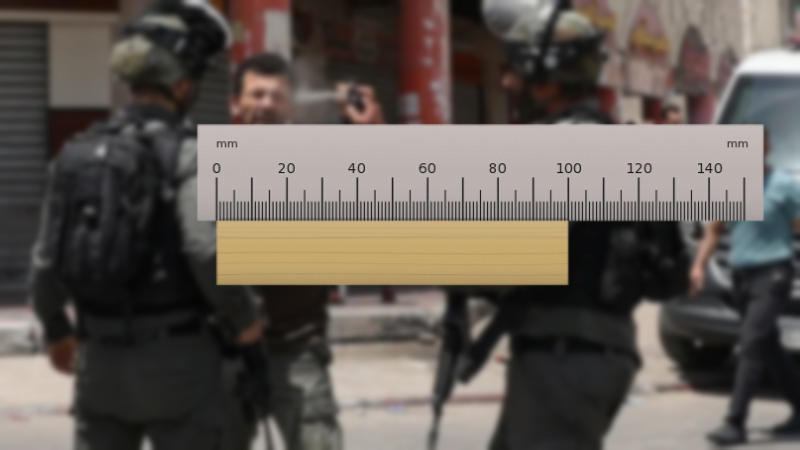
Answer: 100
